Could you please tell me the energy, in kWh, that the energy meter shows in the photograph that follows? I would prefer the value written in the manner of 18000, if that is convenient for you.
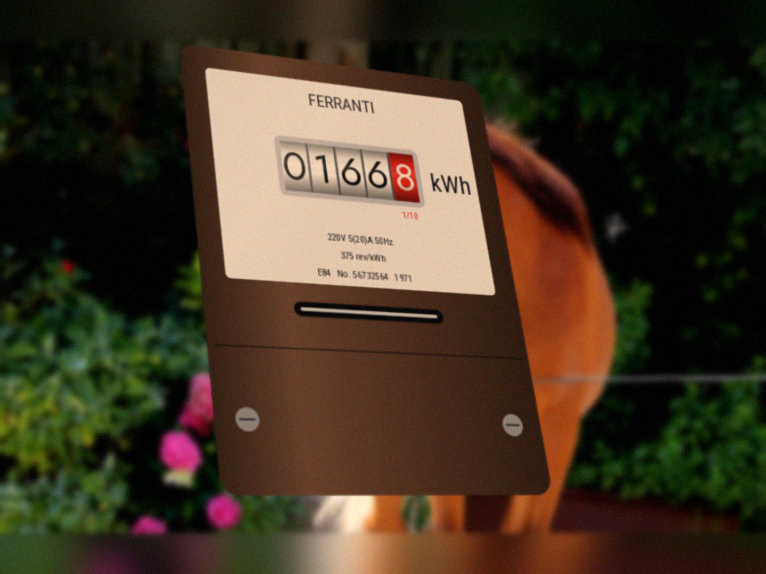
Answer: 166.8
